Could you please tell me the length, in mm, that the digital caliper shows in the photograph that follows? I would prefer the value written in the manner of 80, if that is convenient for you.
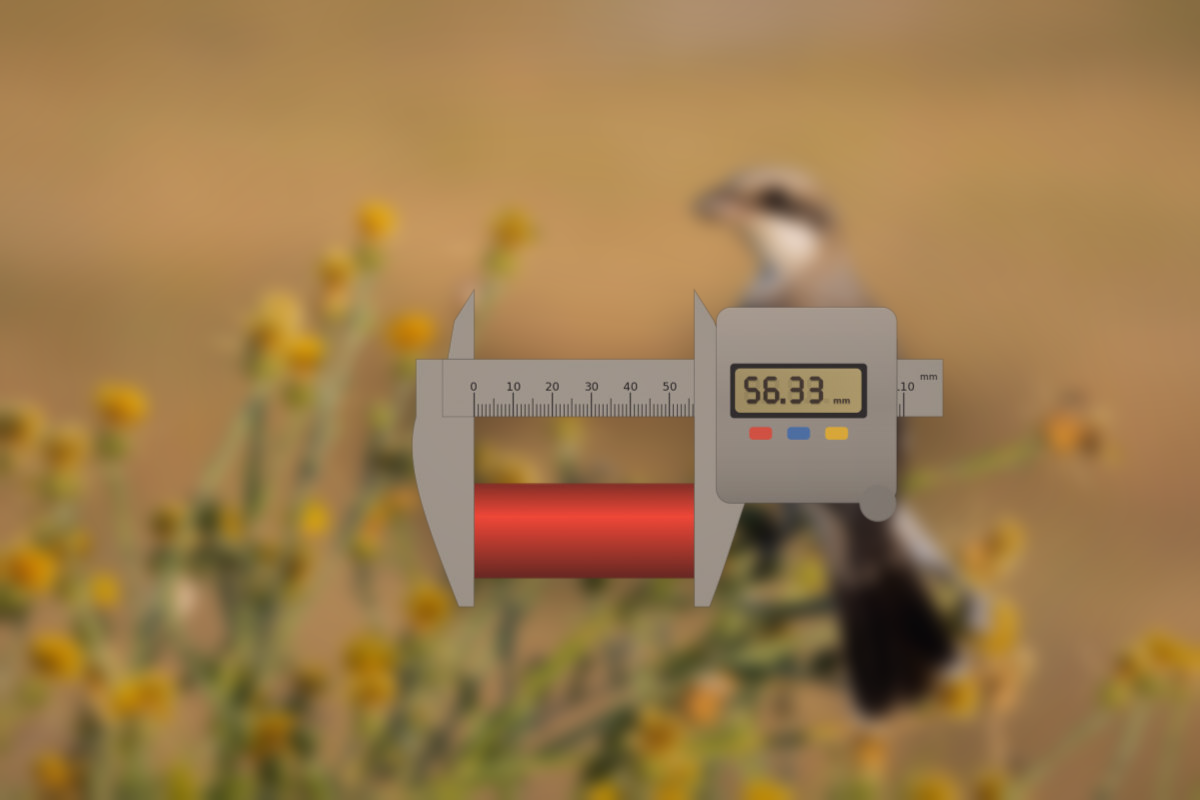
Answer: 56.33
